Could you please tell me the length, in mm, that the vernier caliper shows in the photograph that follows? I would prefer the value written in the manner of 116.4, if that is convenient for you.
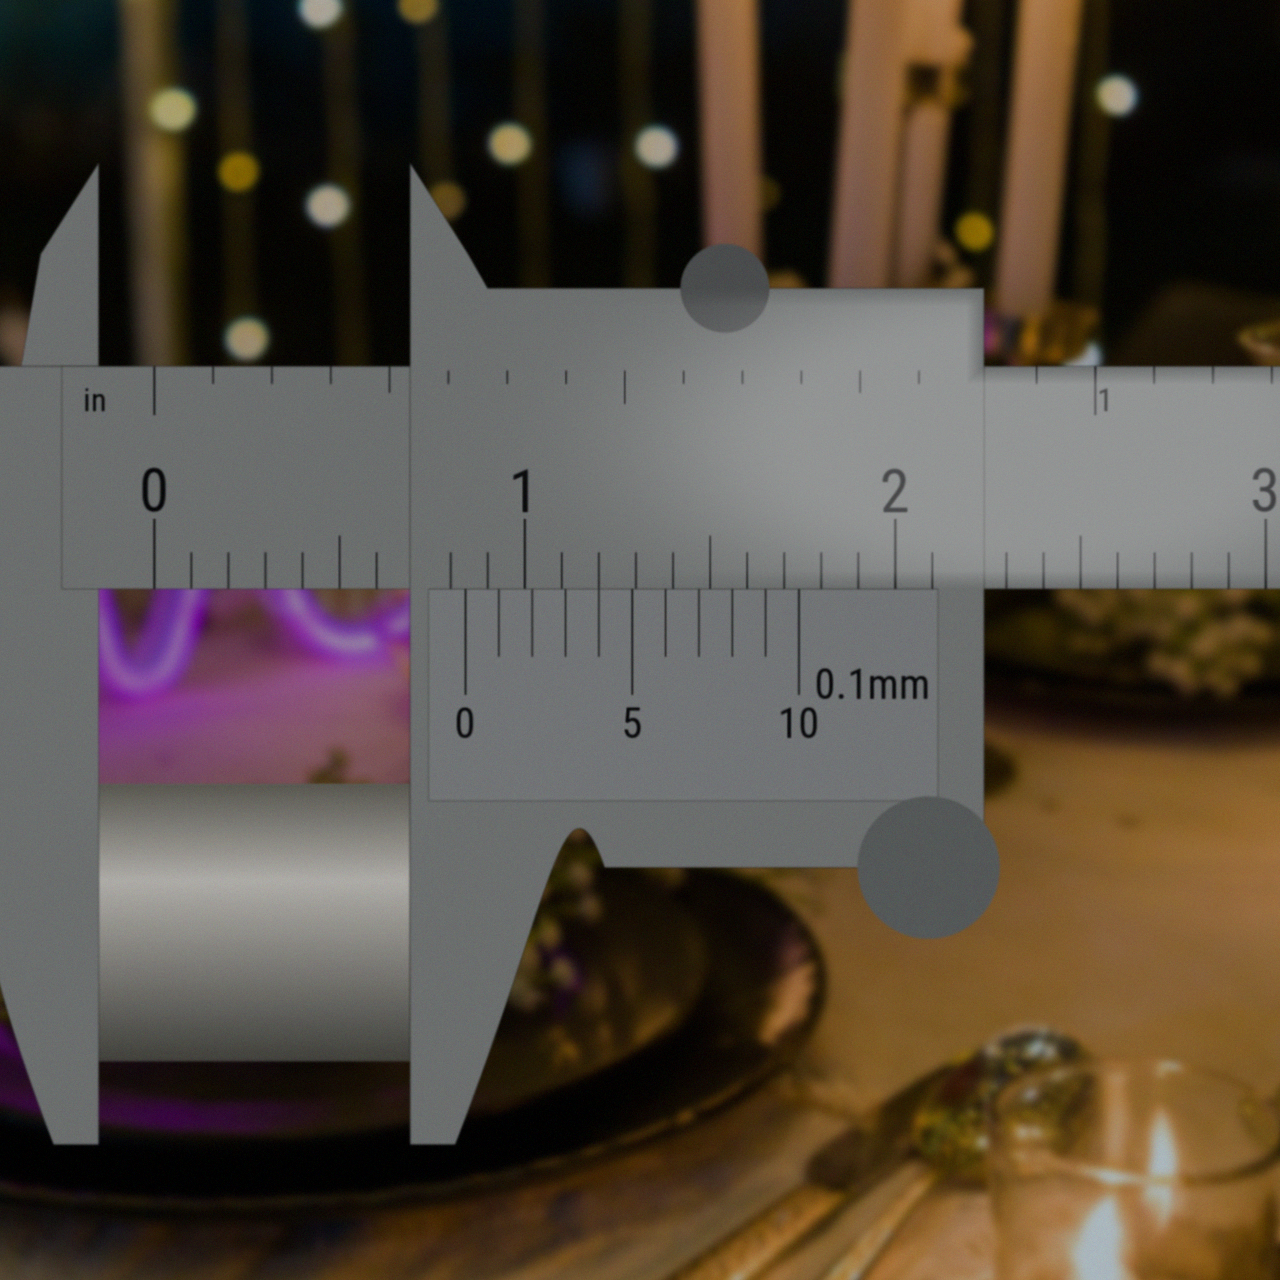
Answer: 8.4
